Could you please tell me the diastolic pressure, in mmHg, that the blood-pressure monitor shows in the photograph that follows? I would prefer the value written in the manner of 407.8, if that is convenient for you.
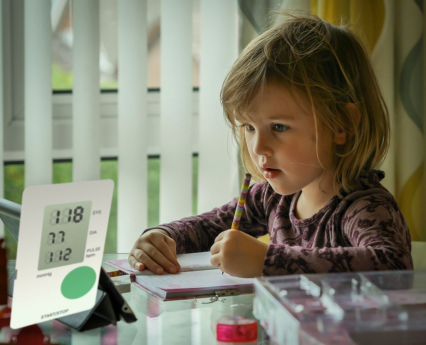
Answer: 77
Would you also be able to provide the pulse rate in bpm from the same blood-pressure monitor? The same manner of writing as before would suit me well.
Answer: 112
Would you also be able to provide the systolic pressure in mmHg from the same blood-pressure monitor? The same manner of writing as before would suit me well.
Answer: 118
